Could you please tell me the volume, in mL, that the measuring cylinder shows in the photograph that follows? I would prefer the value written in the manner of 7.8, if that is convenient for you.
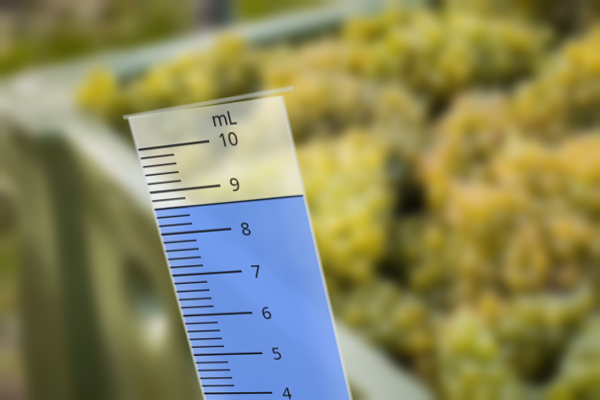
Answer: 8.6
